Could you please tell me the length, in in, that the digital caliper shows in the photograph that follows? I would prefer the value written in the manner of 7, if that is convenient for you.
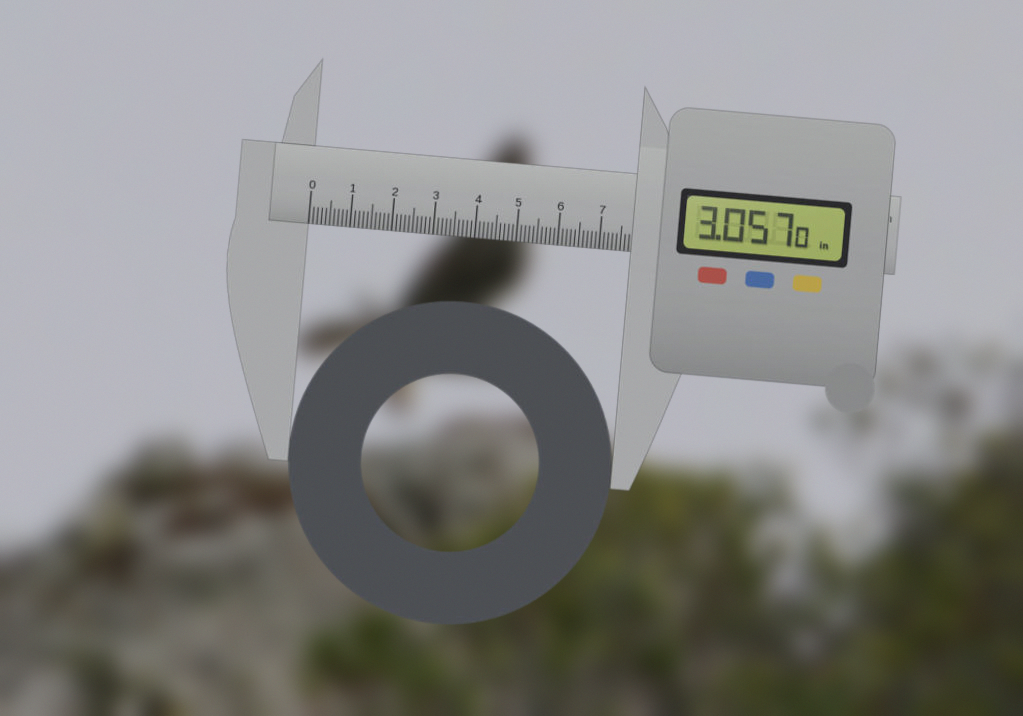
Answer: 3.0570
